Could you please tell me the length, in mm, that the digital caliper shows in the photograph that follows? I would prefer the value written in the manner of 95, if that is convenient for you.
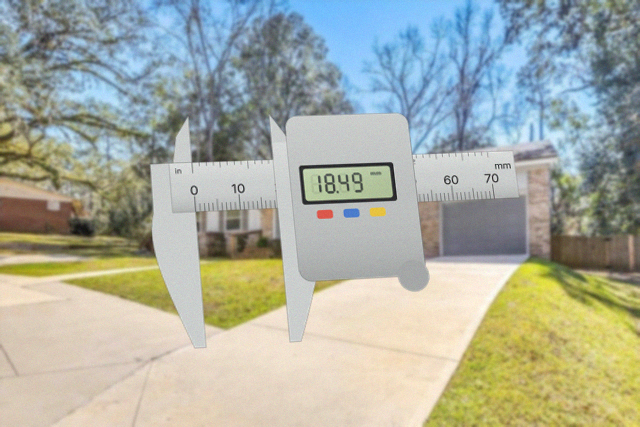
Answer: 18.49
